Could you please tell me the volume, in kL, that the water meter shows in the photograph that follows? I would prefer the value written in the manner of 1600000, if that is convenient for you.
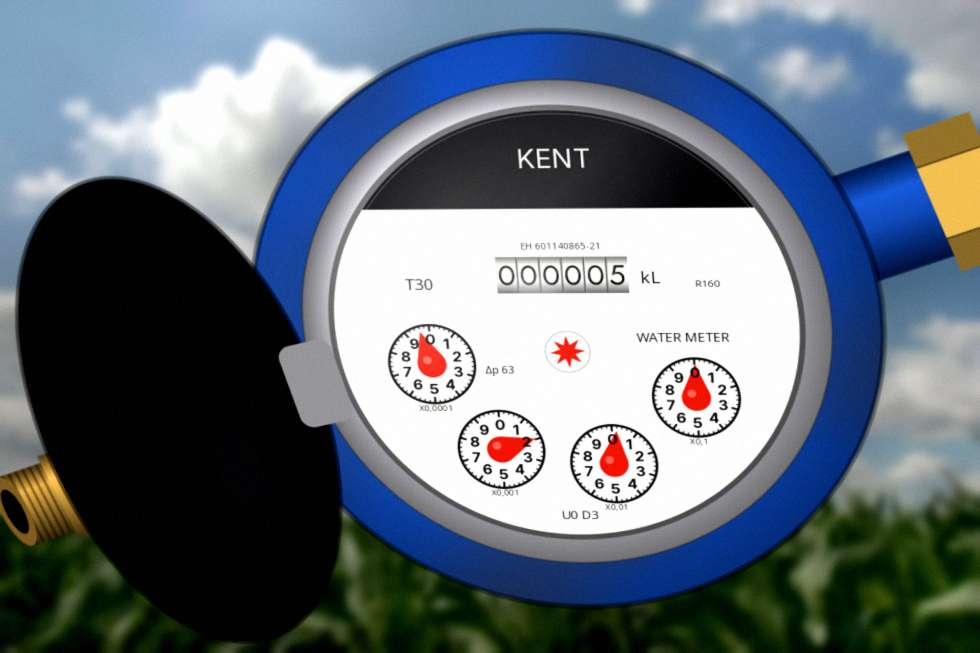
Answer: 5.0019
